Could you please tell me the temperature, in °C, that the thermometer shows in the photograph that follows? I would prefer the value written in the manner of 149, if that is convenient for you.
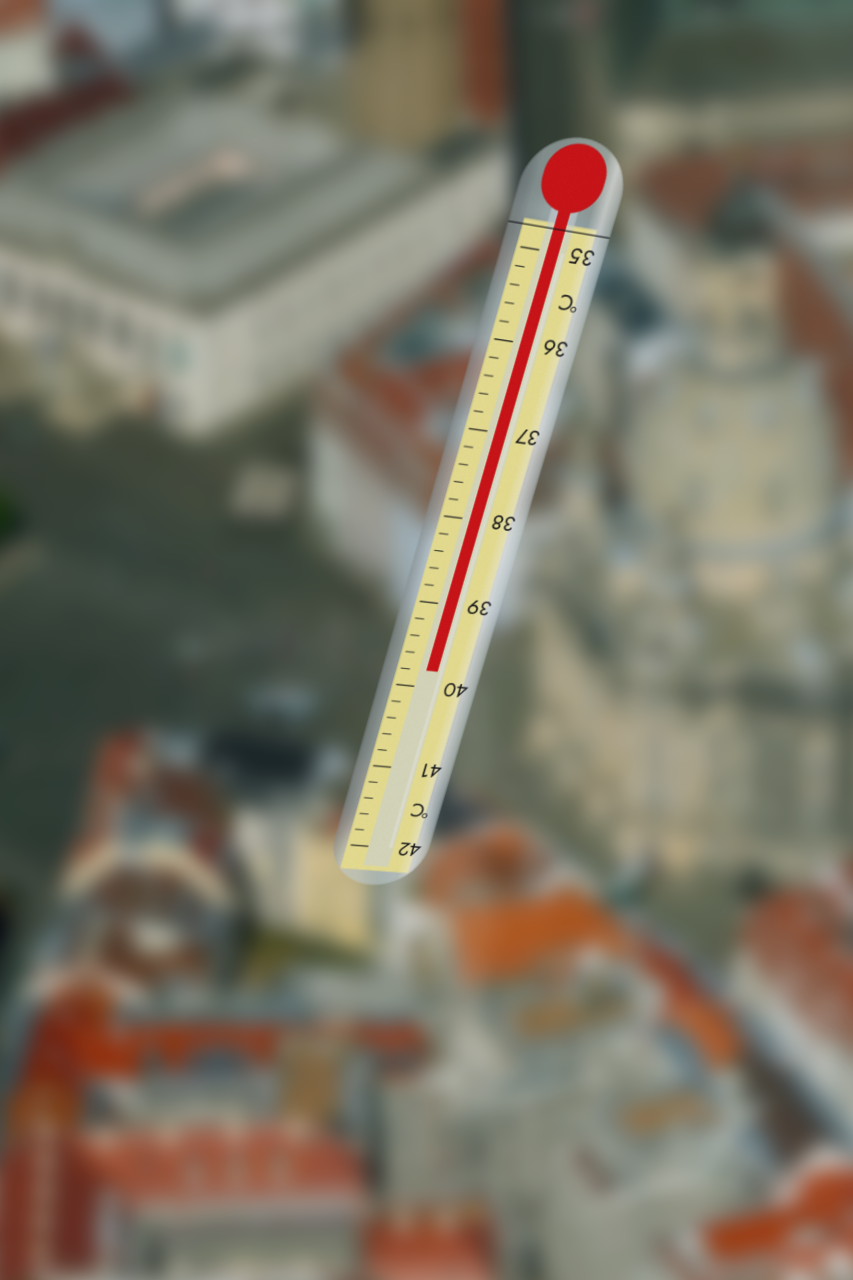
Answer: 39.8
